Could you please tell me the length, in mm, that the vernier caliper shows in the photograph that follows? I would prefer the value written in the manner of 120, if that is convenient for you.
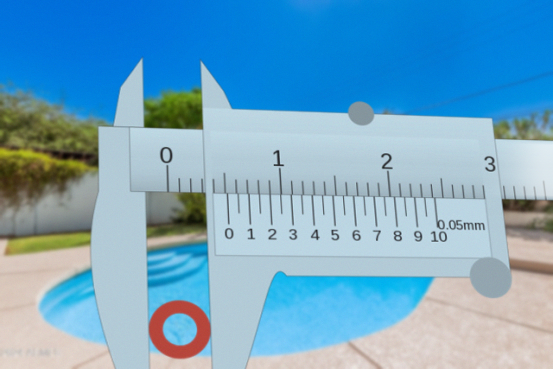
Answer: 5.2
